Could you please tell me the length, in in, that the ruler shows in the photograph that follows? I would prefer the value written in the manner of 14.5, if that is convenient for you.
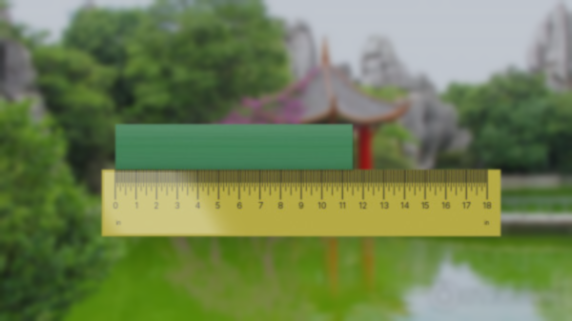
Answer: 11.5
